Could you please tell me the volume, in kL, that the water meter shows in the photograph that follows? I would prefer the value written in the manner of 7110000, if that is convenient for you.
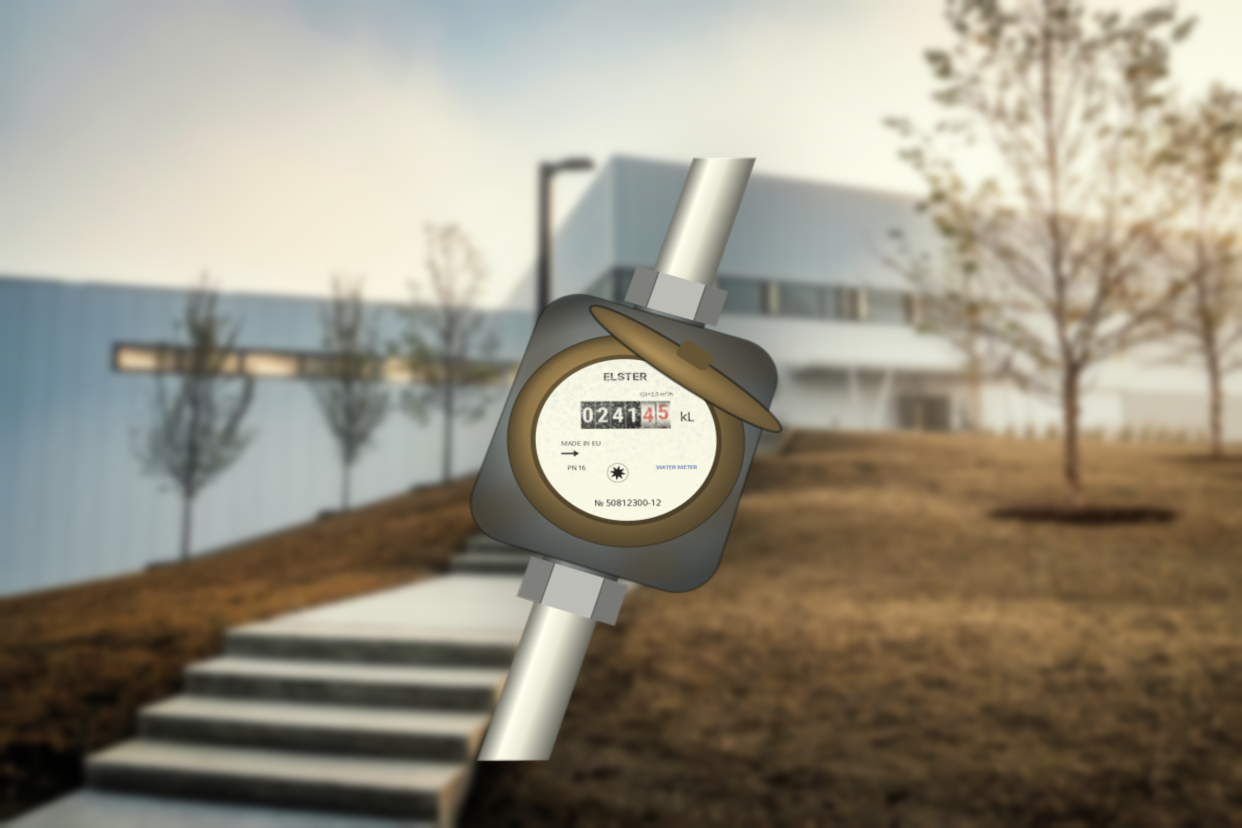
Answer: 241.45
